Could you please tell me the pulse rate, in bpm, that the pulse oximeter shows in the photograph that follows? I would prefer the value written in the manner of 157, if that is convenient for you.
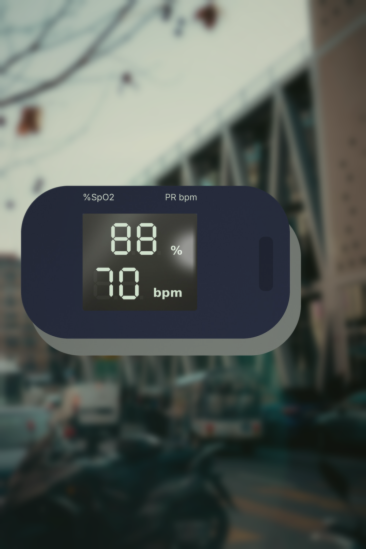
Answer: 70
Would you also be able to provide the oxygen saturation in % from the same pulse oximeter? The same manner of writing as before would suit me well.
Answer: 88
